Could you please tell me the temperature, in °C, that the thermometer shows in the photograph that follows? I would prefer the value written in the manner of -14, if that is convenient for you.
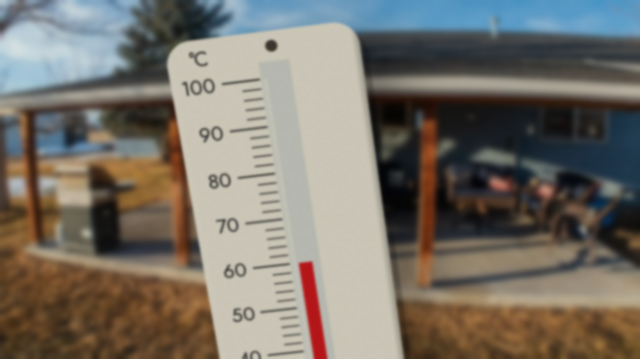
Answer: 60
